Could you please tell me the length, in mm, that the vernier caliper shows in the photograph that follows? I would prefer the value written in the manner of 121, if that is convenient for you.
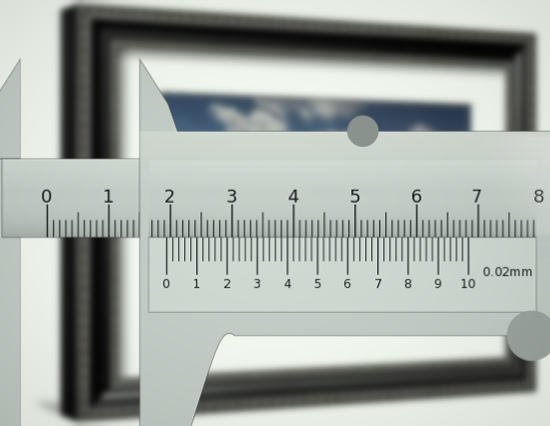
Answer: 19.4
